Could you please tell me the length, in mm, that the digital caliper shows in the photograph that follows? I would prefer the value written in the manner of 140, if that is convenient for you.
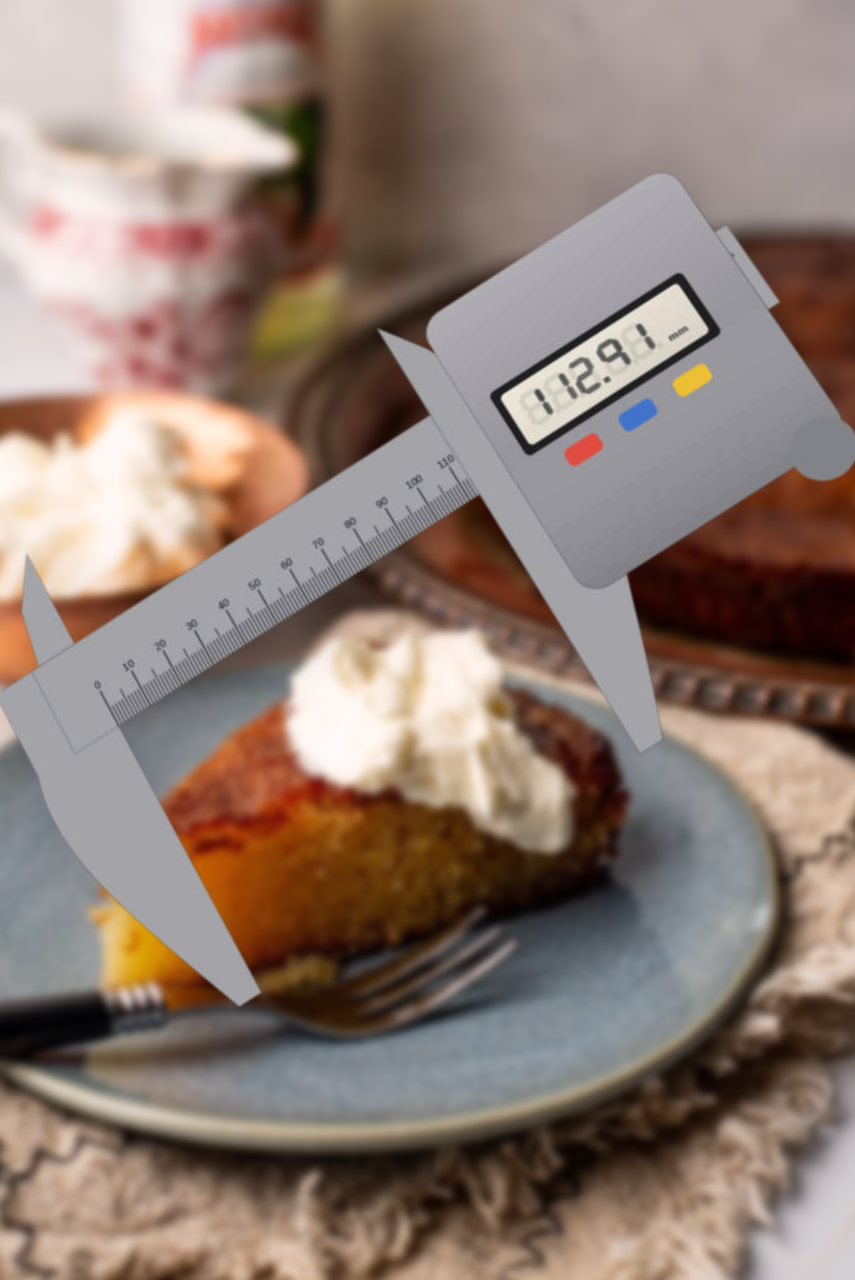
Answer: 112.91
